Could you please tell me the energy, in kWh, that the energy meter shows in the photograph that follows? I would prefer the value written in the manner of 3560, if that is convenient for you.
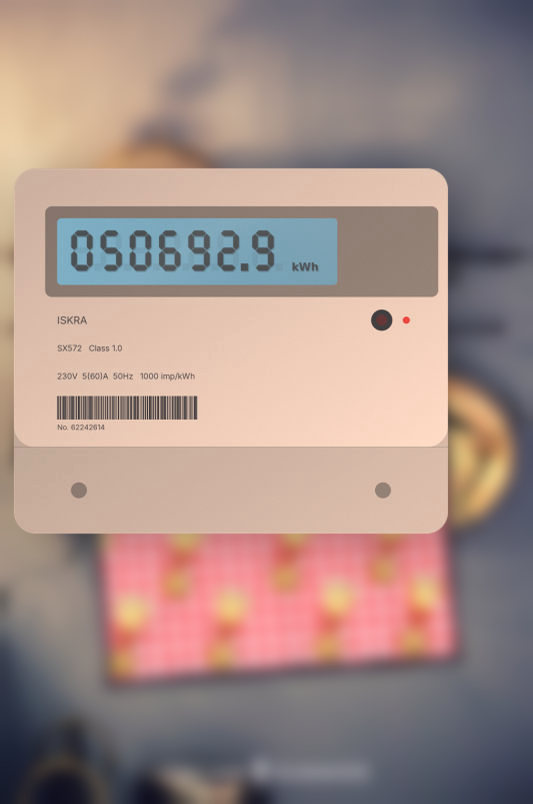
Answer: 50692.9
